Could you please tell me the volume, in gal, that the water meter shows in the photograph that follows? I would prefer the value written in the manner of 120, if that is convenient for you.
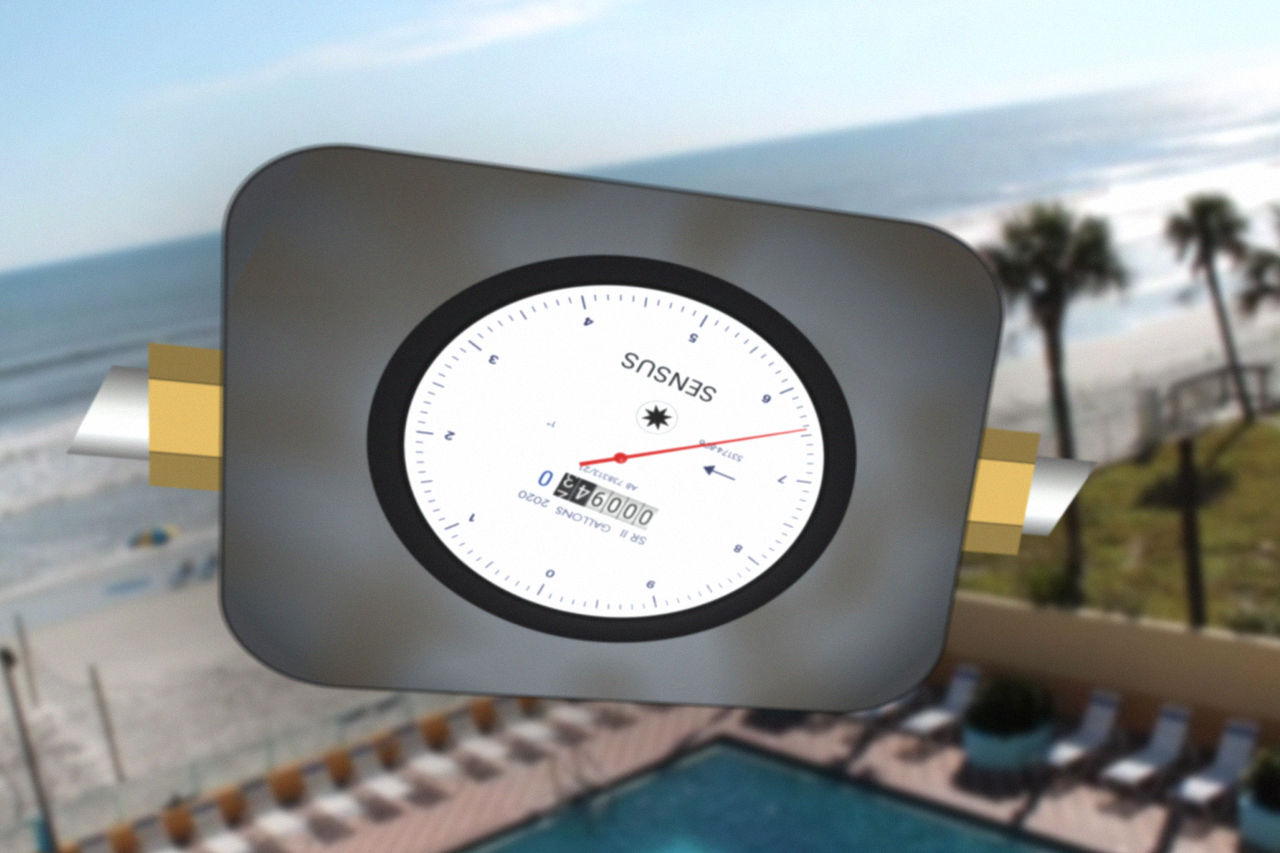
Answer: 9426.4
